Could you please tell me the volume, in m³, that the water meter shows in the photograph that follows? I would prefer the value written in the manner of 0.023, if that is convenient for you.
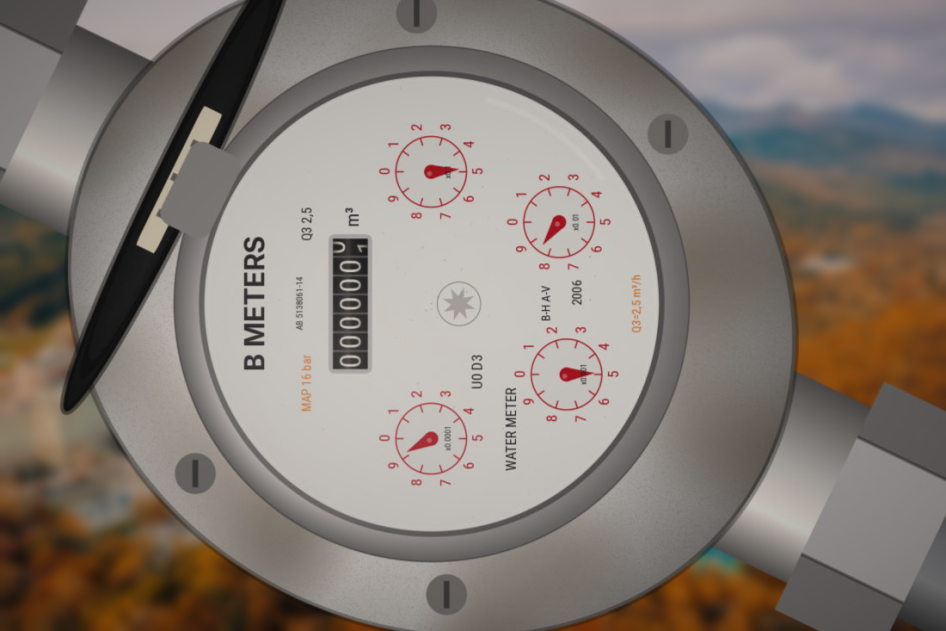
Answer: 0.4849
